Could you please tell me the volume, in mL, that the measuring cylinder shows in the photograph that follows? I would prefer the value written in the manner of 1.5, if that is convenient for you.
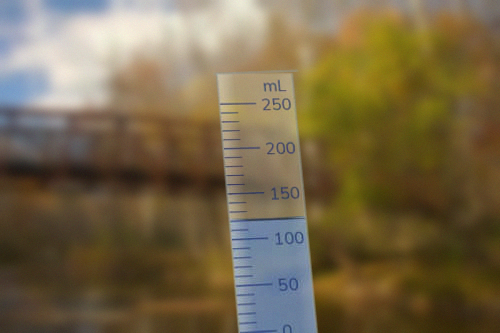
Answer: 120
